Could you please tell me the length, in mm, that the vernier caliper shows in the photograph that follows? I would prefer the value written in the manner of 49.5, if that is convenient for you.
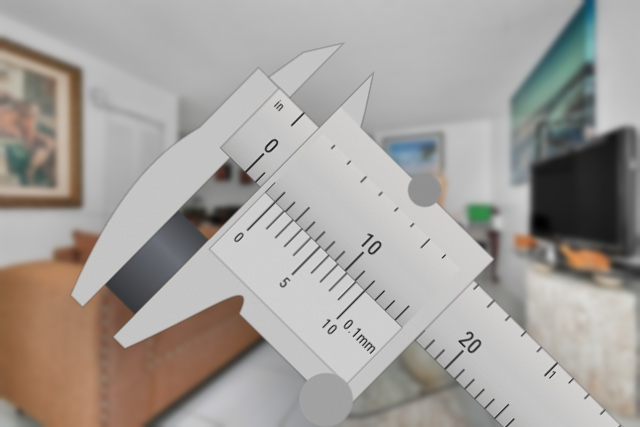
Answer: 3.0
